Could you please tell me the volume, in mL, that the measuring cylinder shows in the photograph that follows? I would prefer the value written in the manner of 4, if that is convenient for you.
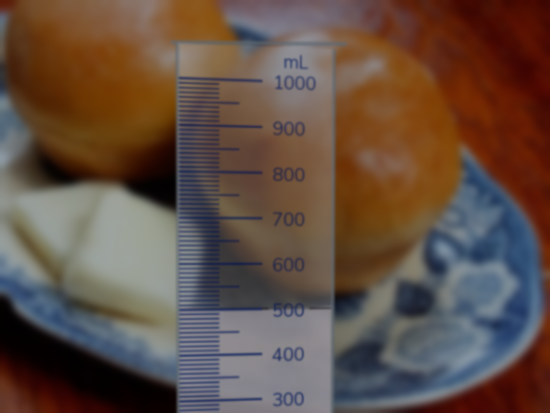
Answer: 500
